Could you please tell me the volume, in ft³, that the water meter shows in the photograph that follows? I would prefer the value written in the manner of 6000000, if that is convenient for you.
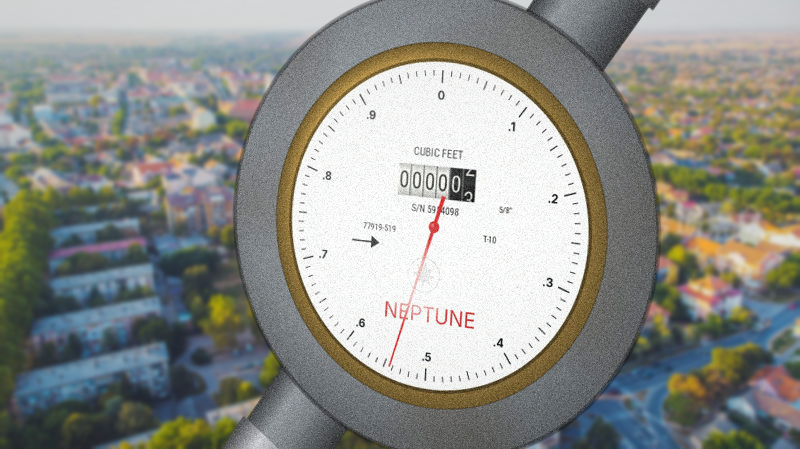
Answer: 2.54
